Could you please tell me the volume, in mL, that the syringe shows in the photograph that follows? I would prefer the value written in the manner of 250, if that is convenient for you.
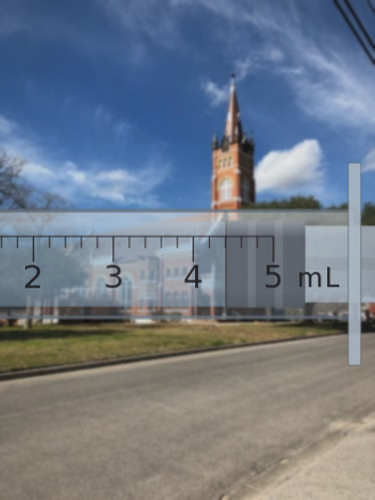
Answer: 4.4
